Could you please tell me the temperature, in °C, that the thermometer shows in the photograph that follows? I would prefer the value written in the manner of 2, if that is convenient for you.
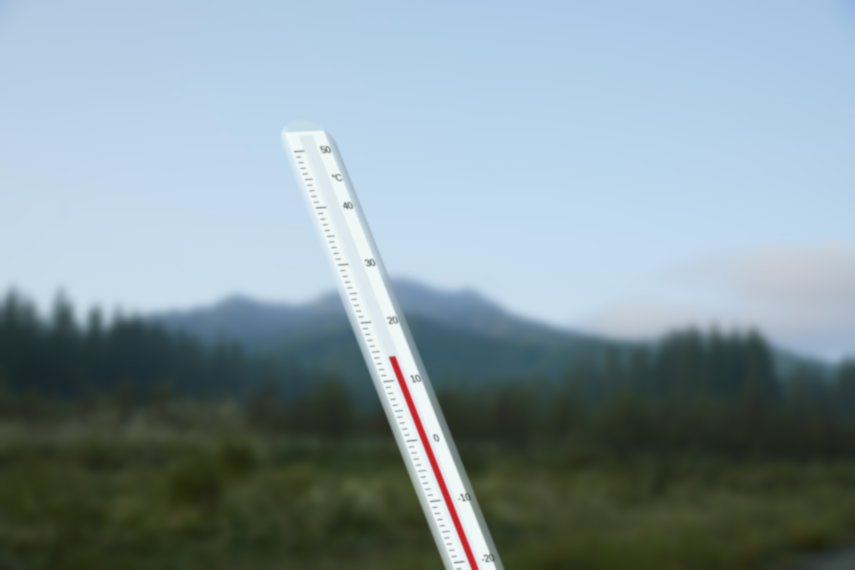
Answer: 14
